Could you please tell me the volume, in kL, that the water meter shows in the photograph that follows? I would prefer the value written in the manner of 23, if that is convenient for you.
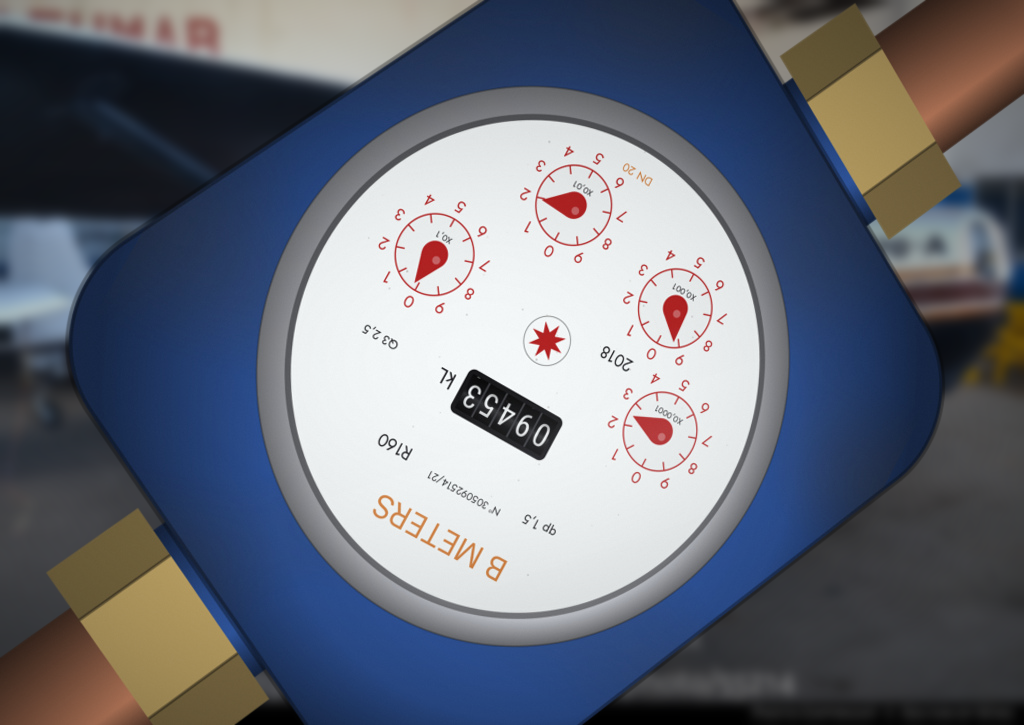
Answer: 9453.0192
